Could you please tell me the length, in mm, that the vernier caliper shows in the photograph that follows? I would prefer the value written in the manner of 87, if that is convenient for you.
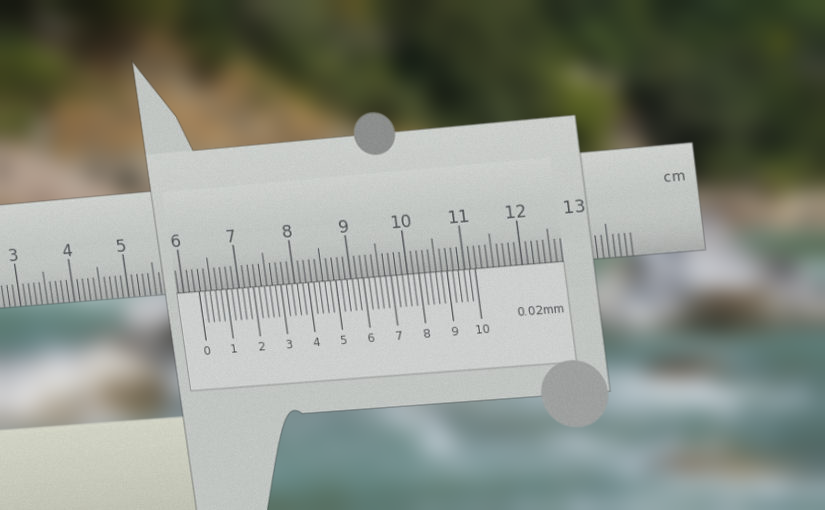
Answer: 62.8
